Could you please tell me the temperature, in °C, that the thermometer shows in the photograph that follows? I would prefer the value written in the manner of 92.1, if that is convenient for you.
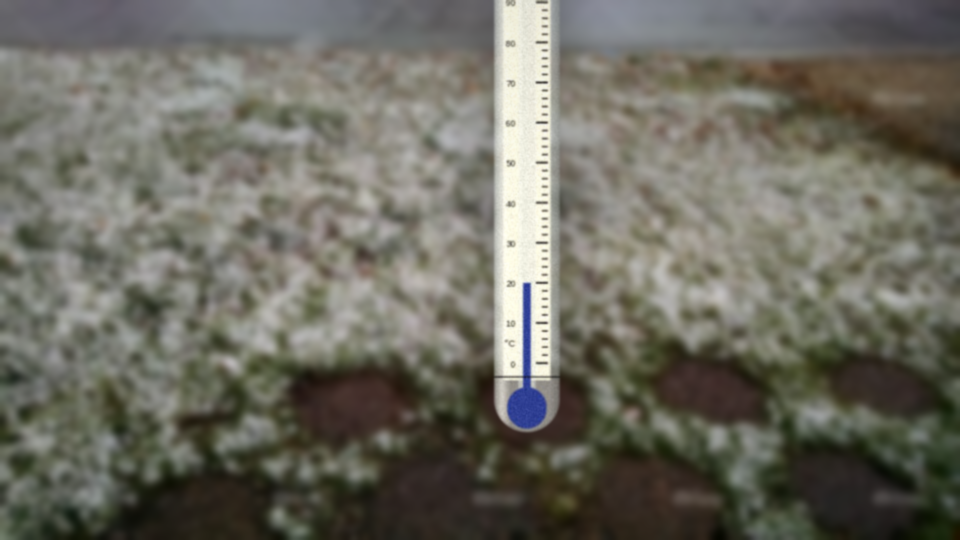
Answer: 20
